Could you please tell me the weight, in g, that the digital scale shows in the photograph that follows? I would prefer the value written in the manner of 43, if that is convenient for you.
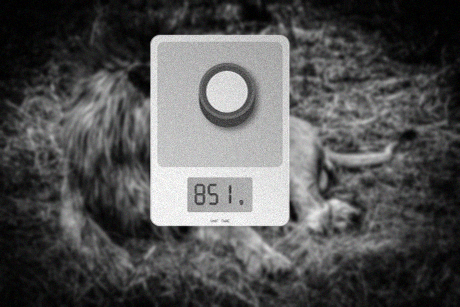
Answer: 851
